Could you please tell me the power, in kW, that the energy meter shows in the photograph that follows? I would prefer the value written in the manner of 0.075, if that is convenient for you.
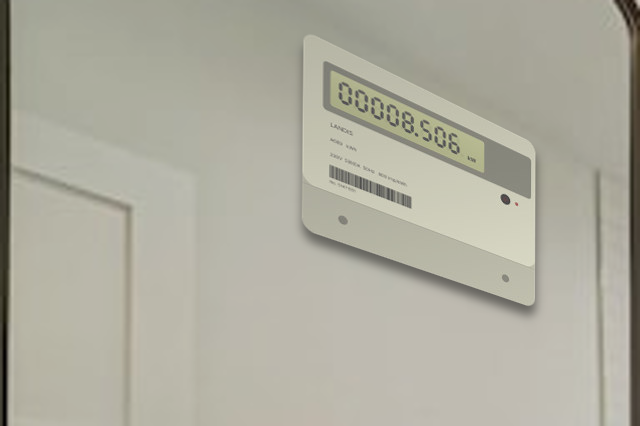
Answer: 8.506
